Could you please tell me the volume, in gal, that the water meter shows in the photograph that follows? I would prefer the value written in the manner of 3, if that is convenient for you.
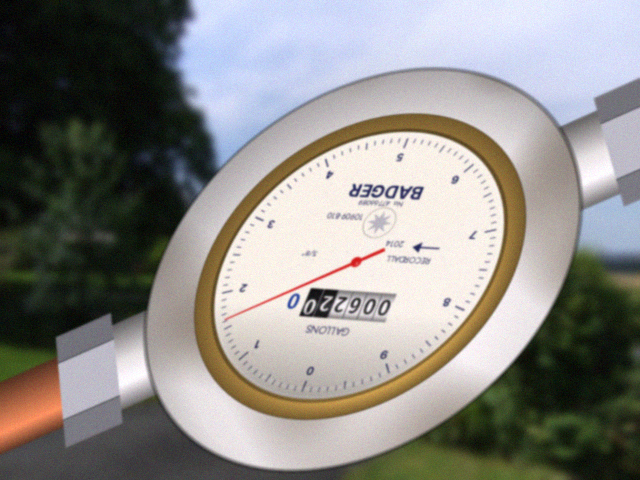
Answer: 62201.6
